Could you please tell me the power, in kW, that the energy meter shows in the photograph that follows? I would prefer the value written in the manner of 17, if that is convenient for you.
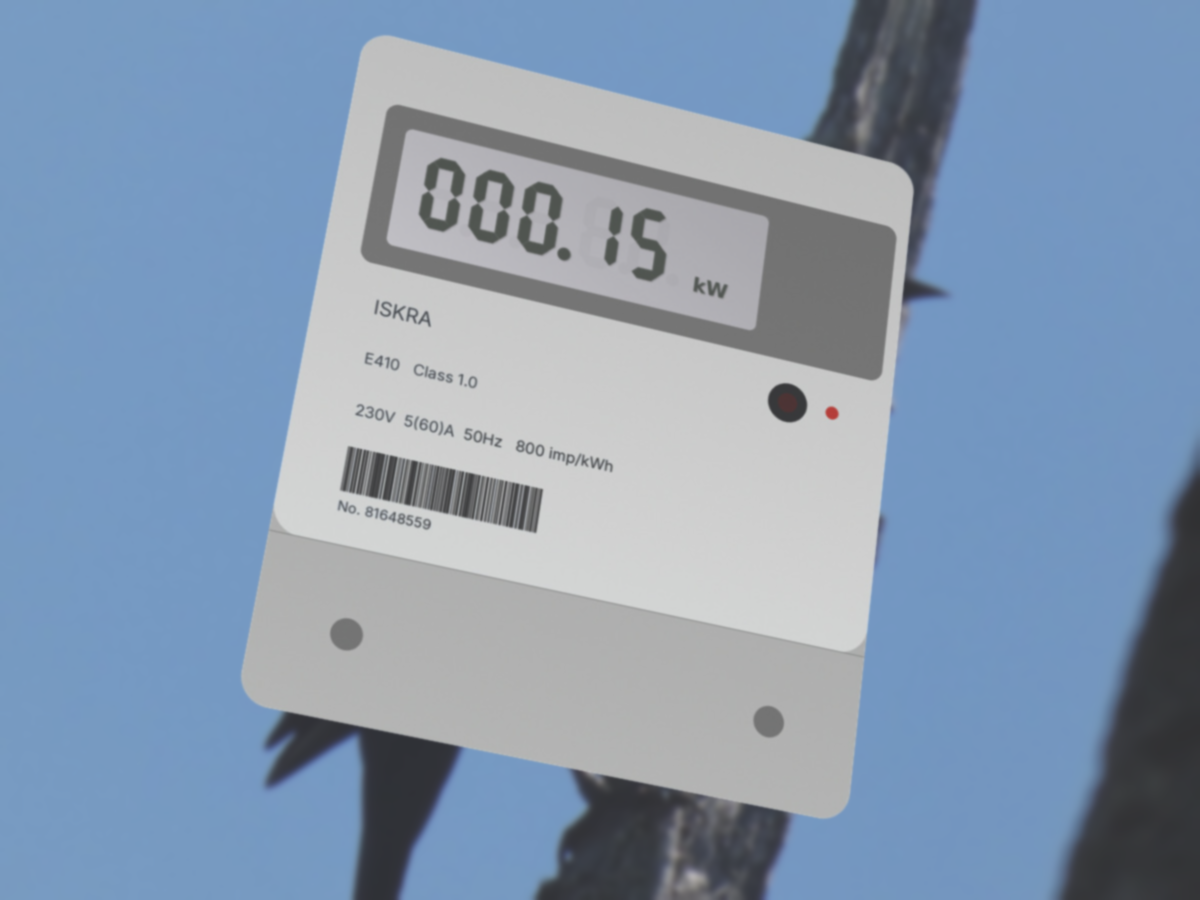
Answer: 0.15
